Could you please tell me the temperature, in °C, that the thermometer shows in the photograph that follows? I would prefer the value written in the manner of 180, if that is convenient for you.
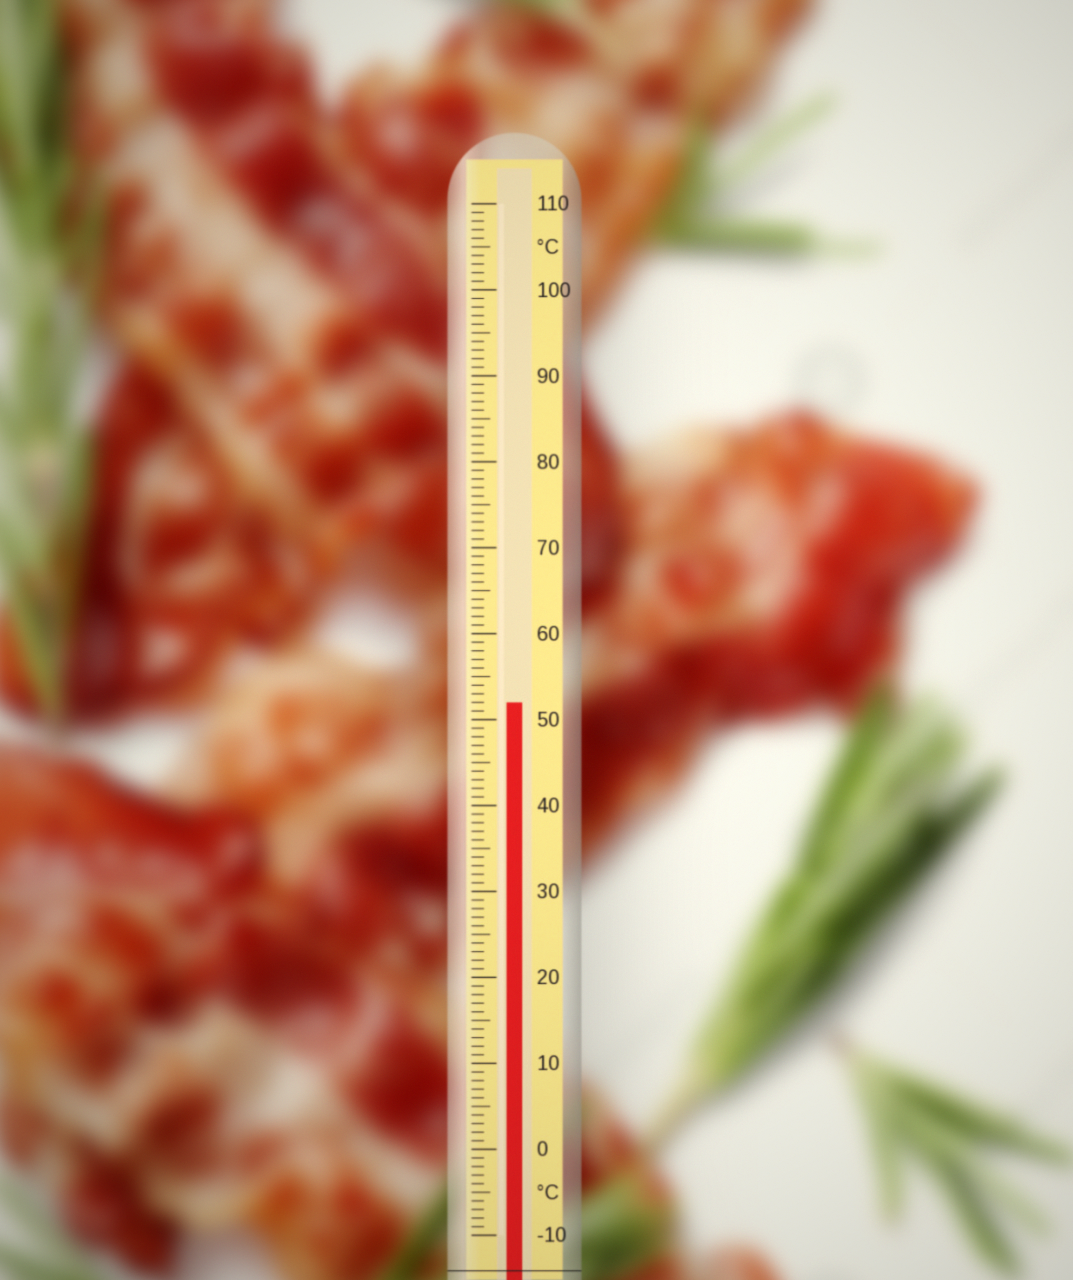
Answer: 52
